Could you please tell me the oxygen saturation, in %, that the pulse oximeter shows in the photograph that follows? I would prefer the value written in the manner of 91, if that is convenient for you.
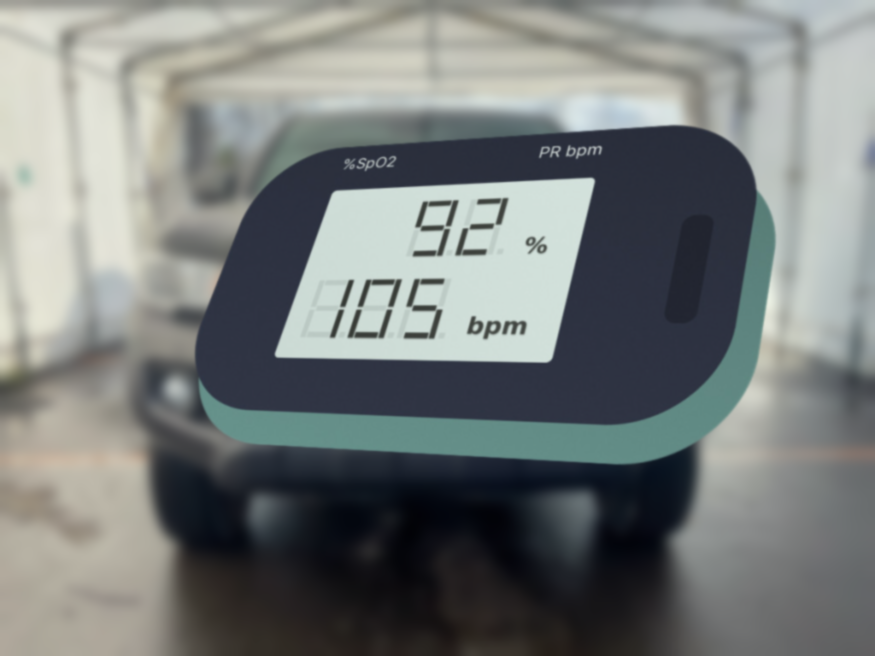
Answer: 92
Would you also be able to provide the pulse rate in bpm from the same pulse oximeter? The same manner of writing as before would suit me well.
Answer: 105
